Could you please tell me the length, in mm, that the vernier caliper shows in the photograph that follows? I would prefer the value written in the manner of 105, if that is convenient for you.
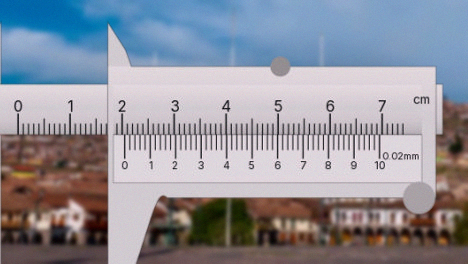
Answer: 20.5
